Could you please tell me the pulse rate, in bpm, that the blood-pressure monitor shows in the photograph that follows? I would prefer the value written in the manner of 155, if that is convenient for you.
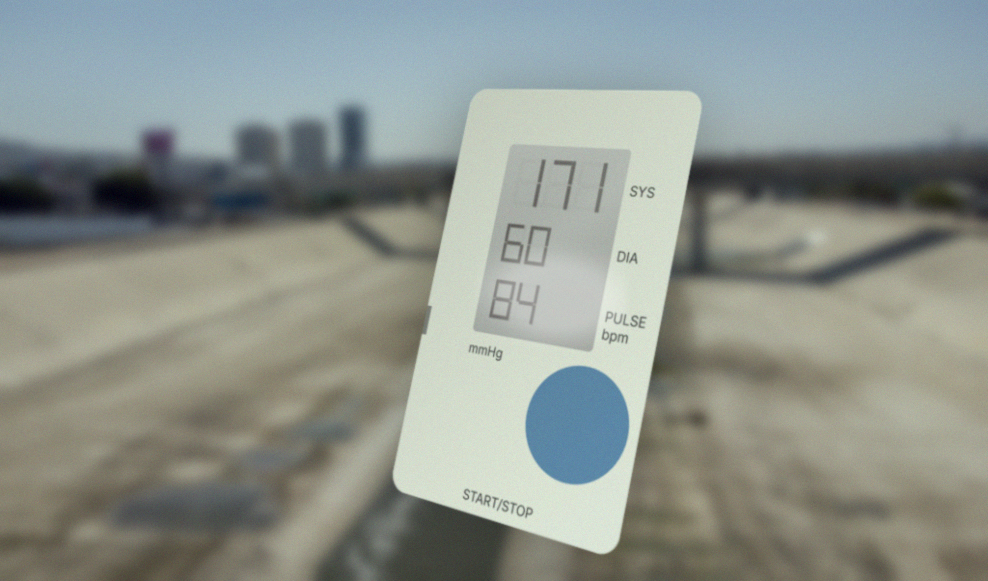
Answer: 84
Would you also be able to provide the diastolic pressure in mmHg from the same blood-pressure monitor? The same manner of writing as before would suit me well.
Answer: 60
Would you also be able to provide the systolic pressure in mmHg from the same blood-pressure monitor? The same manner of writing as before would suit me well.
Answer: 171
